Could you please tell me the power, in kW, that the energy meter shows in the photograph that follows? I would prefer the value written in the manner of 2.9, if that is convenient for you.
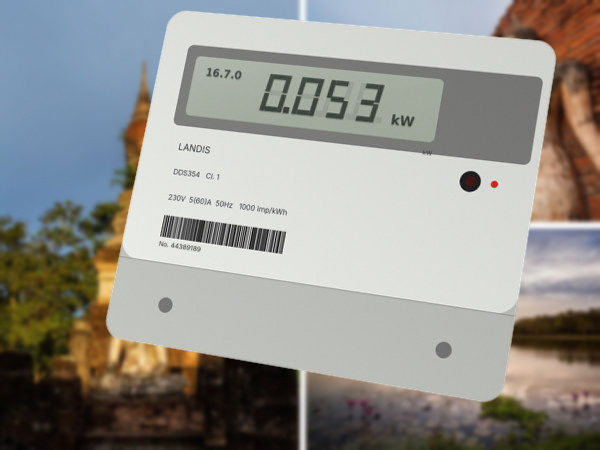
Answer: 0.053
